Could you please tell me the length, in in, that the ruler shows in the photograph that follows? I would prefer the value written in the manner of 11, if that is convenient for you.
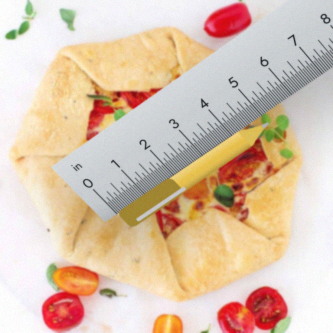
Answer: 5
